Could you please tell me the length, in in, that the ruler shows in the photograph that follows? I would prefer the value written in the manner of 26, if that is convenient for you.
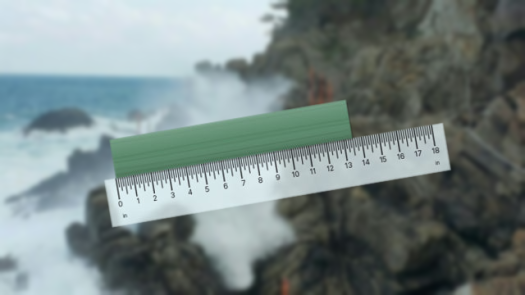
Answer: 13.5
